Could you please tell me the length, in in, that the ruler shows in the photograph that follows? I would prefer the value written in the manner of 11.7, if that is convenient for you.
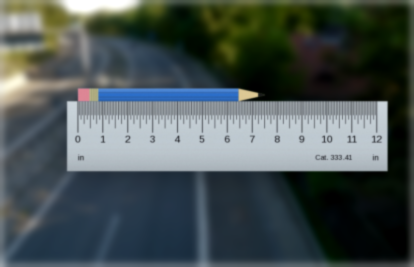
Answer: 7.5
